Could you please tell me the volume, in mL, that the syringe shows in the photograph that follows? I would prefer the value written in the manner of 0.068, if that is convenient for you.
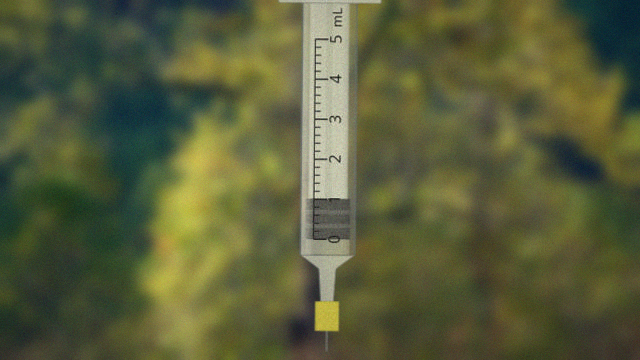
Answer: 0
